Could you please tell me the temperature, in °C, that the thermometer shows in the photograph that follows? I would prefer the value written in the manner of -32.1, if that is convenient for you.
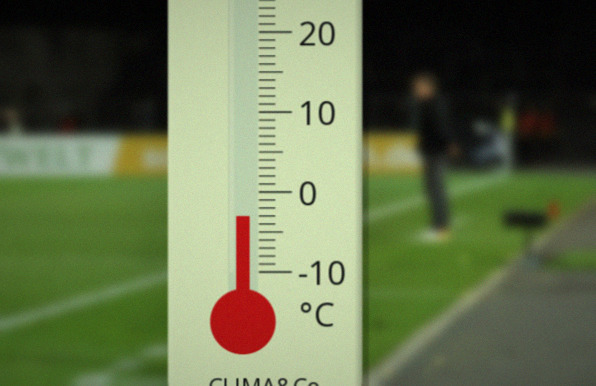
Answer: -3
